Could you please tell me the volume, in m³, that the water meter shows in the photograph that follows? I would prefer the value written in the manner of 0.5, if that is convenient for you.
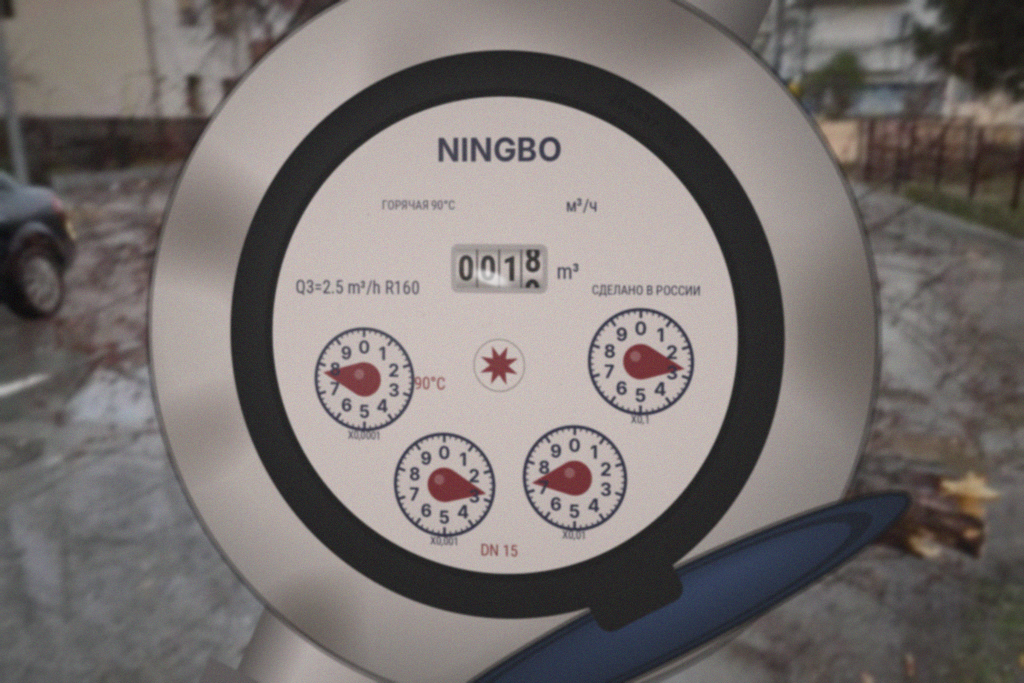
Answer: 18.2727
